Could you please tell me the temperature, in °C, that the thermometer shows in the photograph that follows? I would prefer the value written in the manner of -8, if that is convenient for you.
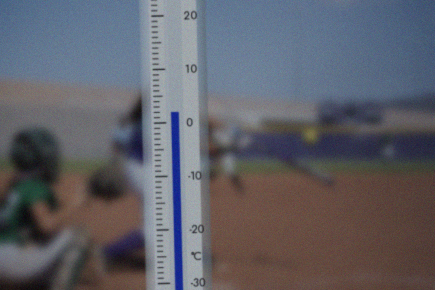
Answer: 2
